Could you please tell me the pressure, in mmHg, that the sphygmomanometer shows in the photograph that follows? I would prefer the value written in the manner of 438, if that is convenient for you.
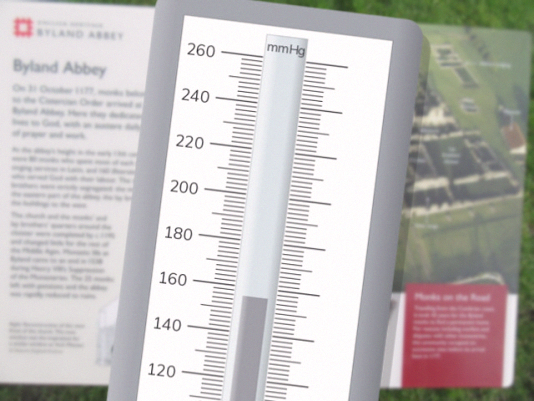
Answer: 156
